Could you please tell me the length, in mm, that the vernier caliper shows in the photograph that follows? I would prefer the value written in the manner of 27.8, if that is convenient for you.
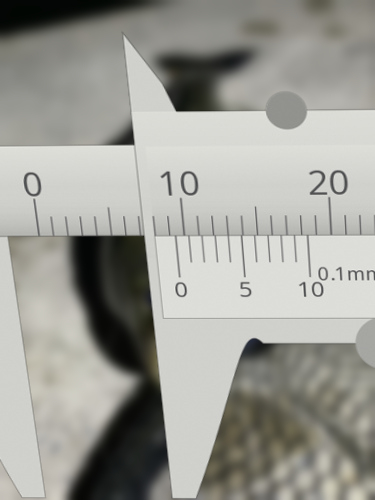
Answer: 9.4
